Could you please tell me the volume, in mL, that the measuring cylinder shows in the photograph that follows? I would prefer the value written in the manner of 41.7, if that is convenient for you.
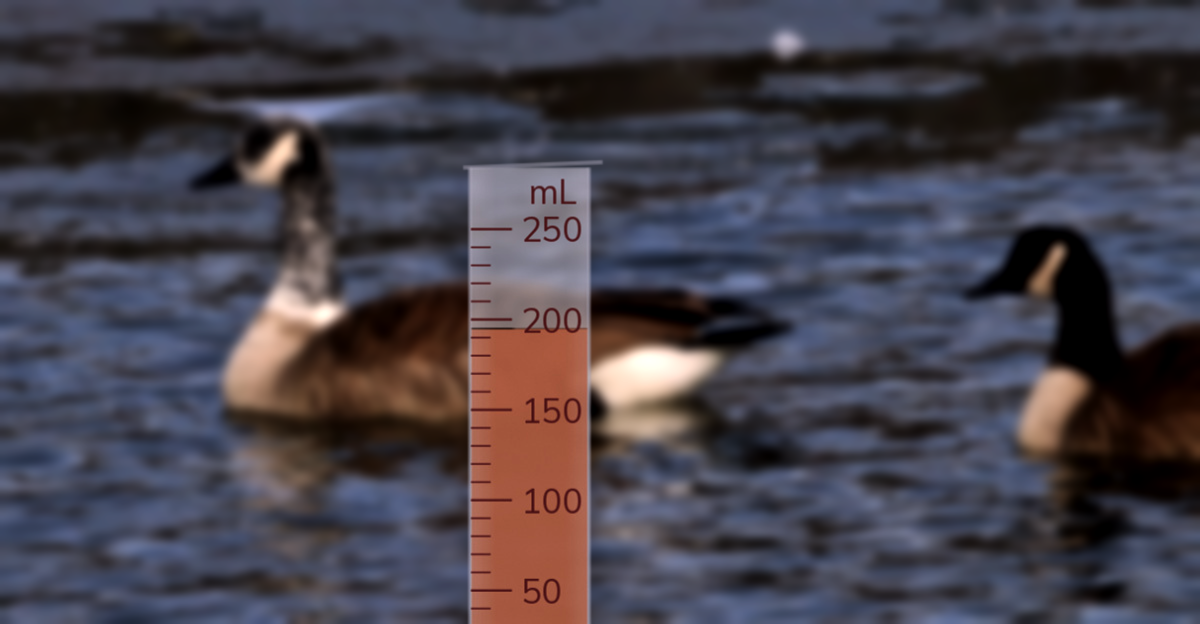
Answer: 195
